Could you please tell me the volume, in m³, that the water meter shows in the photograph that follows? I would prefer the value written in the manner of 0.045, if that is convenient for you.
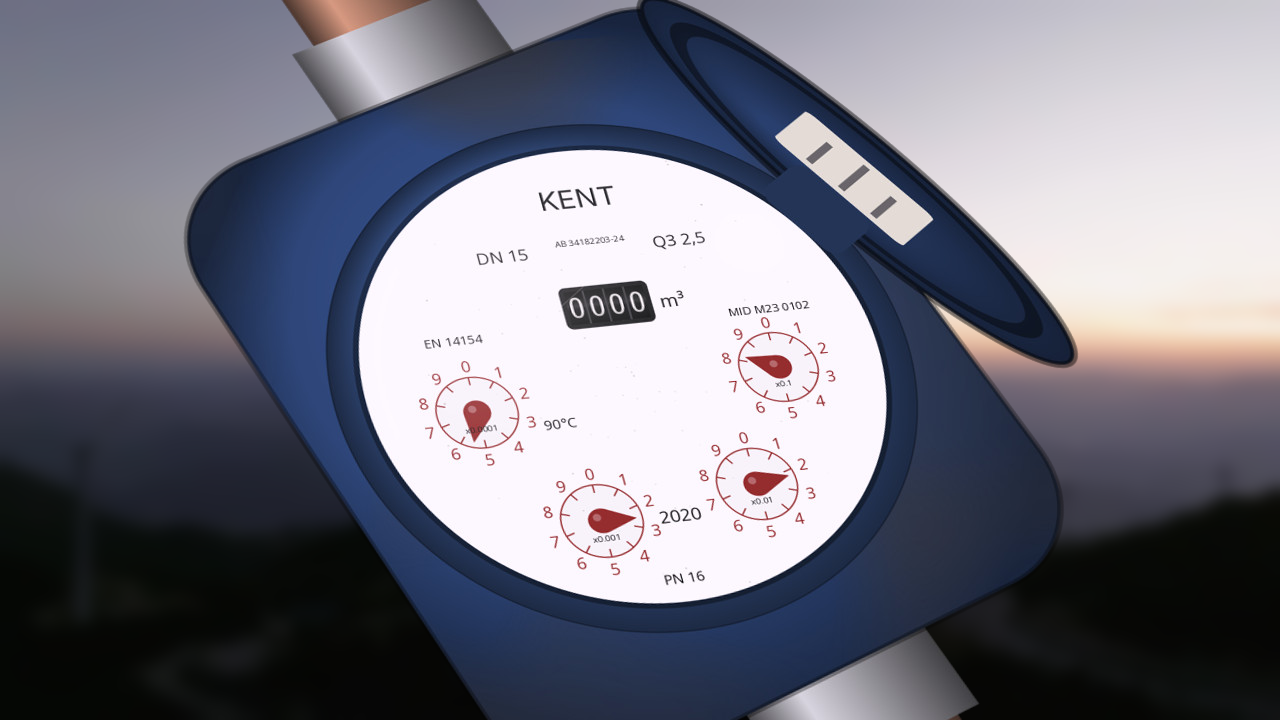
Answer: 0.8225
